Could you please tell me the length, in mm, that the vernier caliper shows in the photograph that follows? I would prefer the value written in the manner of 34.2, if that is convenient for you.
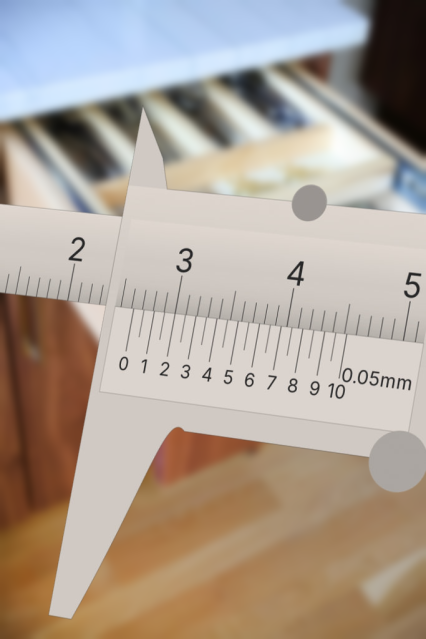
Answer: 26.2
